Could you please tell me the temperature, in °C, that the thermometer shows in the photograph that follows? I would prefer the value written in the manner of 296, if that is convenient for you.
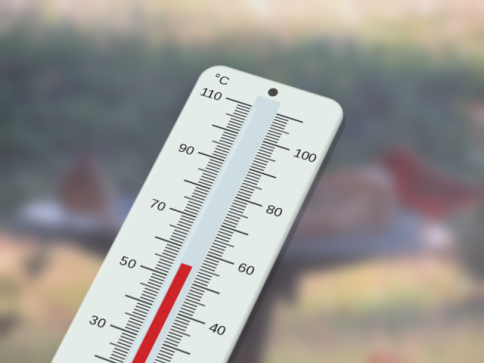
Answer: 55
